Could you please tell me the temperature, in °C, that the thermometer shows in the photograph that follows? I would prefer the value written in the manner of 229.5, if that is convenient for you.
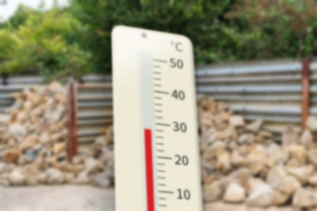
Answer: 28
